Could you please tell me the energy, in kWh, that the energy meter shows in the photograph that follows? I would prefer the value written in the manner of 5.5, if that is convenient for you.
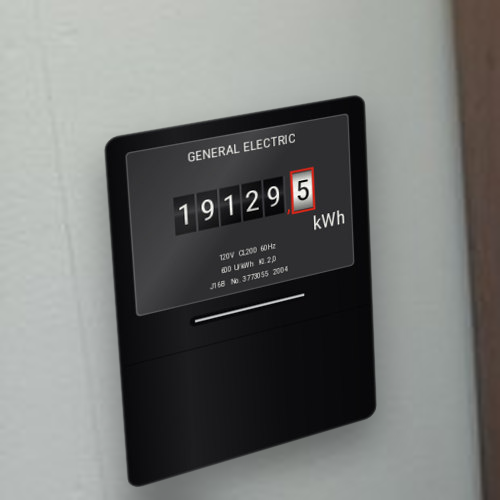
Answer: 19129.5
